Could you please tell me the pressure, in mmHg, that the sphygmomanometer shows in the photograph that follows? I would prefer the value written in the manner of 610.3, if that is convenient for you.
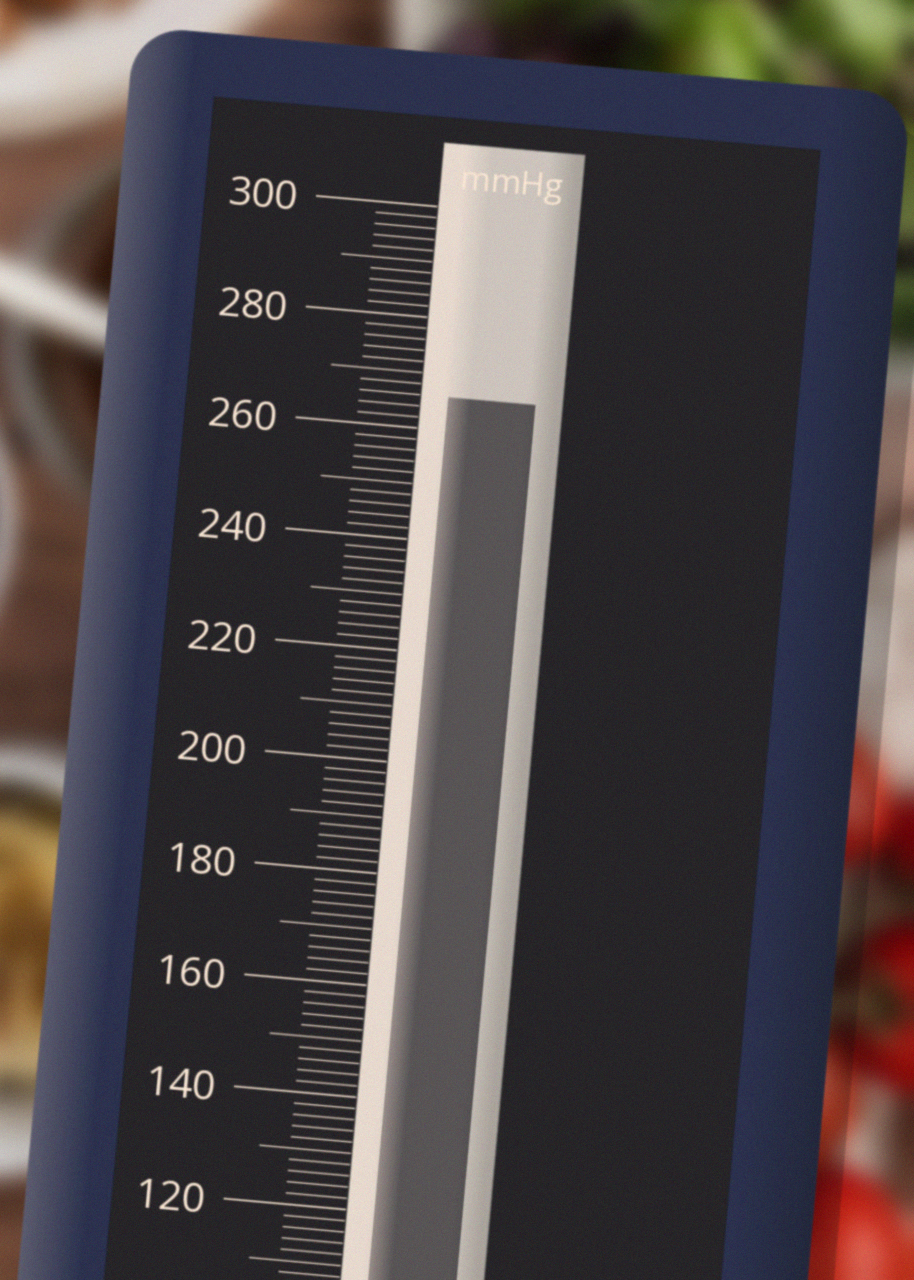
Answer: 266
